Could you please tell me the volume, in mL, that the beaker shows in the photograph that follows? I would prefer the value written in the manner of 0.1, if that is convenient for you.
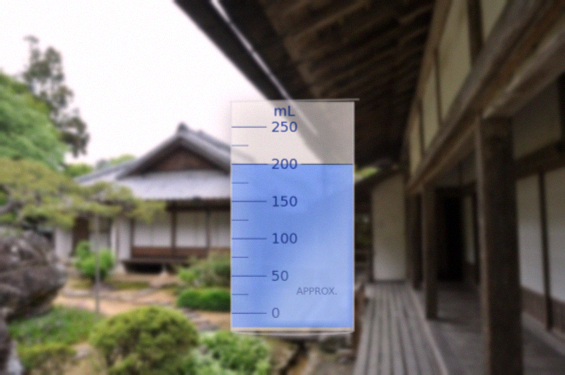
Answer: 200
